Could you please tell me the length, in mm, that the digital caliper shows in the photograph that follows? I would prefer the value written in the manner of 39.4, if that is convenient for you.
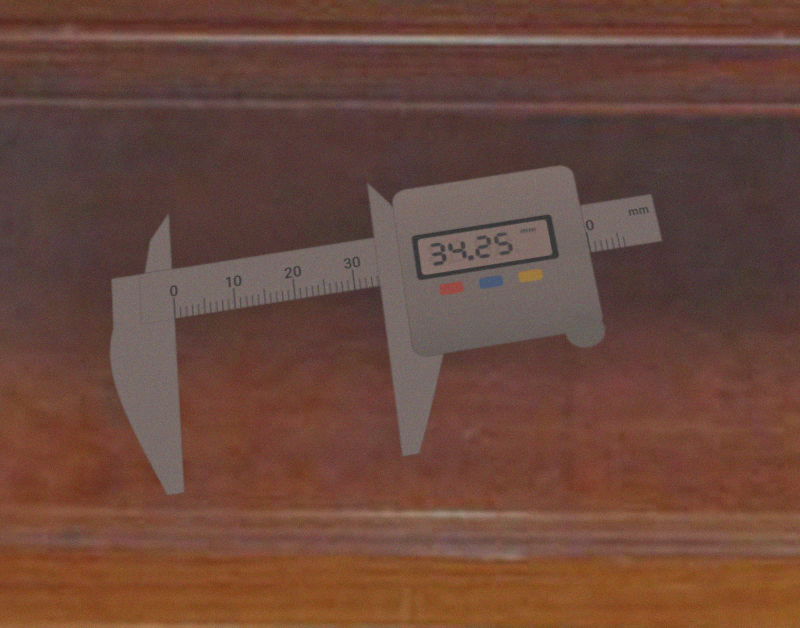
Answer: 34.25
